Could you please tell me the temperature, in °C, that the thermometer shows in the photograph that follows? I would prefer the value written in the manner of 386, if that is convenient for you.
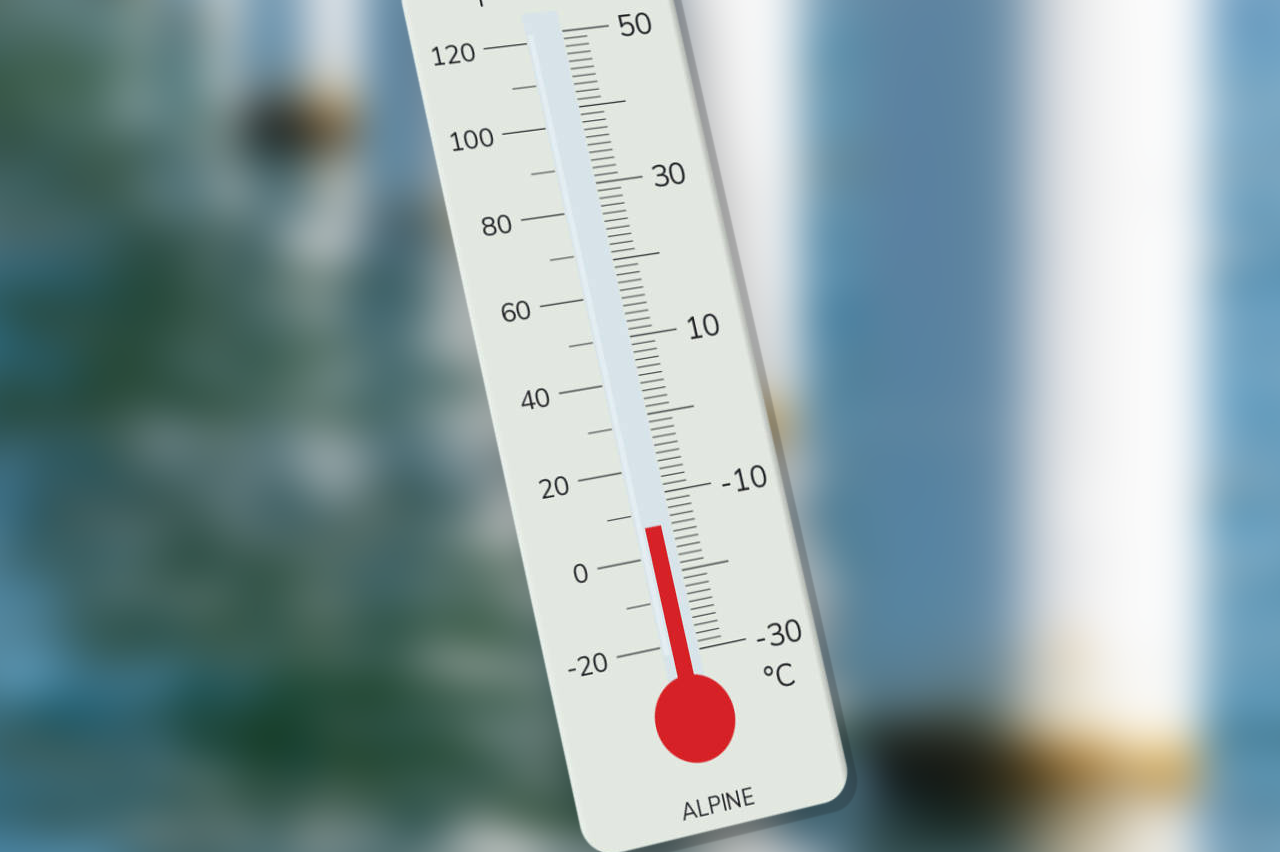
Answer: -14
